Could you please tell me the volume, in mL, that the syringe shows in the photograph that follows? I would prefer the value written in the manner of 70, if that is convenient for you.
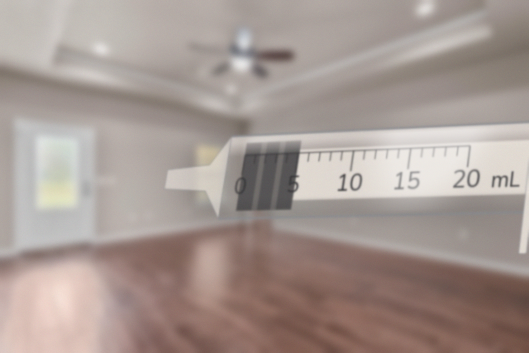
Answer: 0
